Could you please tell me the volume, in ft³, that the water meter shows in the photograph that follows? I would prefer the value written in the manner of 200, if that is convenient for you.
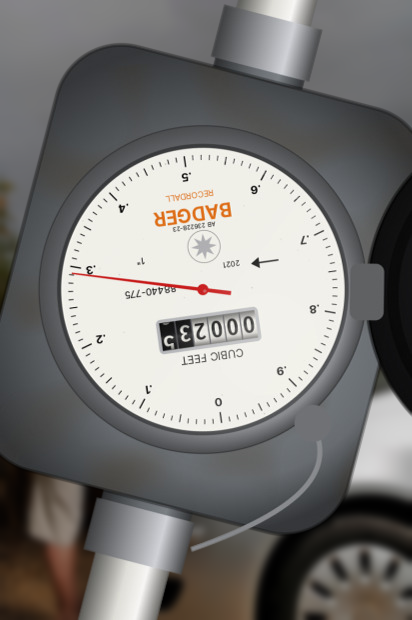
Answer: 235.29
